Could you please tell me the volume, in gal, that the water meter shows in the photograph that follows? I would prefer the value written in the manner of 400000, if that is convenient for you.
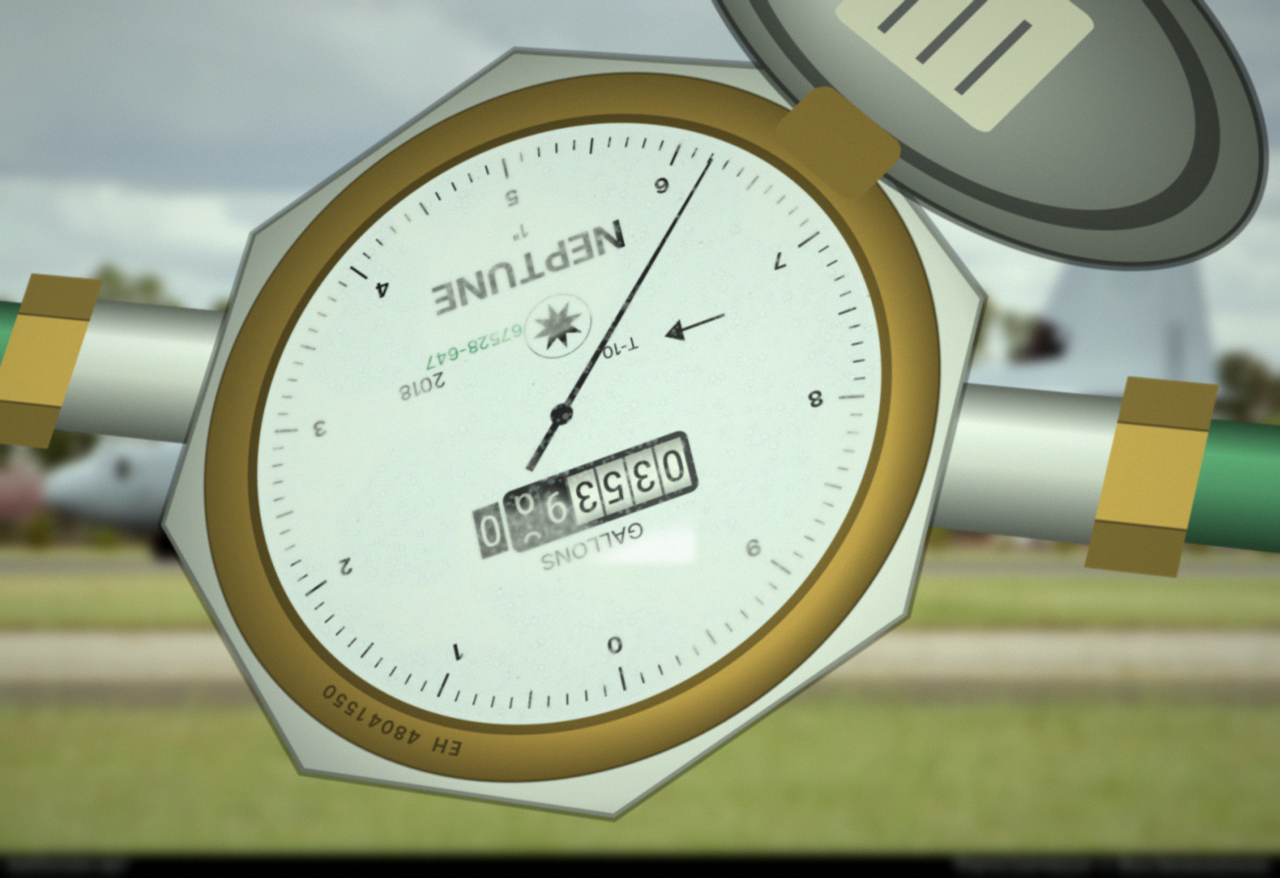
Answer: 353986.2
